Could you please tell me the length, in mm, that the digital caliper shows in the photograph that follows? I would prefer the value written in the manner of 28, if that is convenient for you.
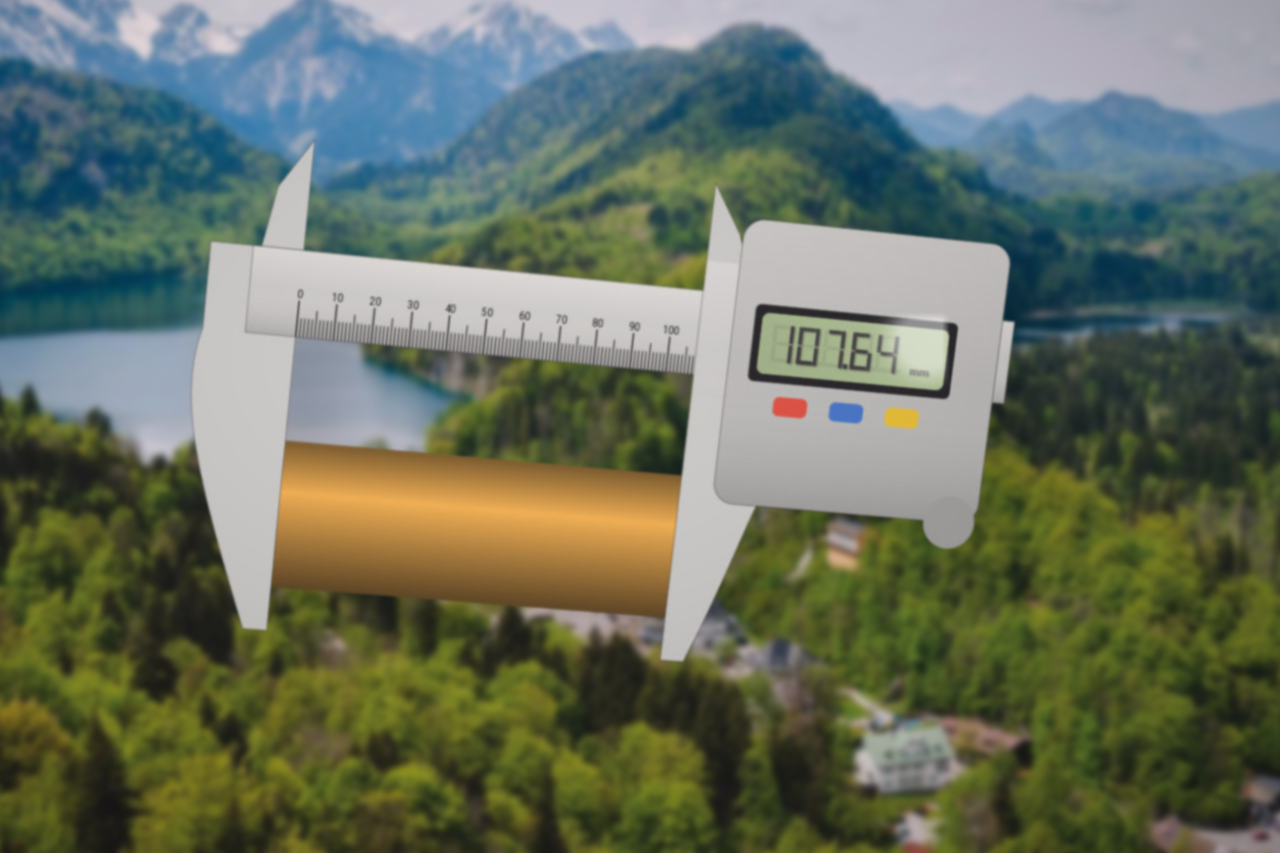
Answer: 107.64
